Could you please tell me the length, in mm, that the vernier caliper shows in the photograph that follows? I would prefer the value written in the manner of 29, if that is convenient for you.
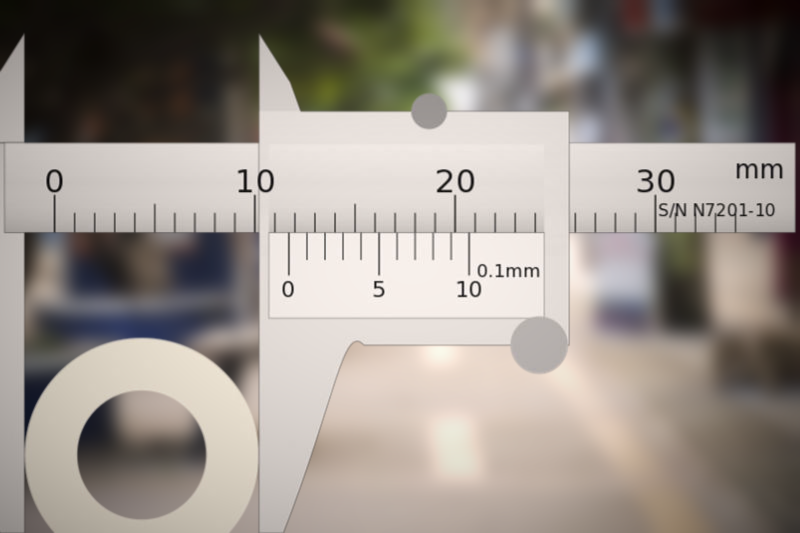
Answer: 11.7
